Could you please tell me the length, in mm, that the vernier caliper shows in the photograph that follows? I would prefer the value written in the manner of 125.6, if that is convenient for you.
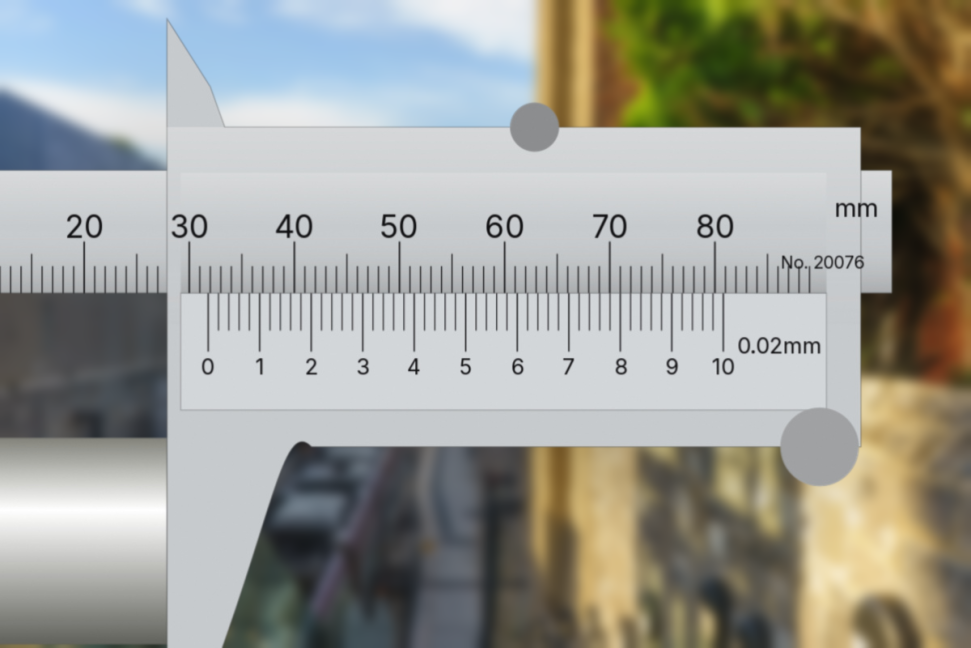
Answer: 31.8
